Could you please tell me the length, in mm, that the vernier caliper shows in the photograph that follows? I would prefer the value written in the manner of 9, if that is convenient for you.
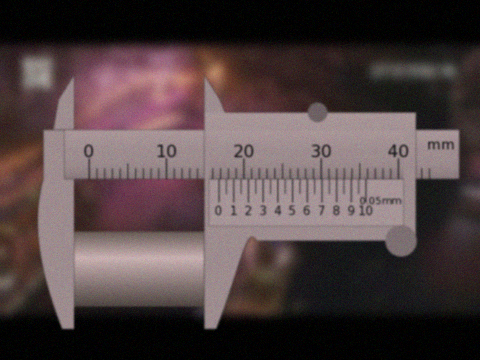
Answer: 16.8
